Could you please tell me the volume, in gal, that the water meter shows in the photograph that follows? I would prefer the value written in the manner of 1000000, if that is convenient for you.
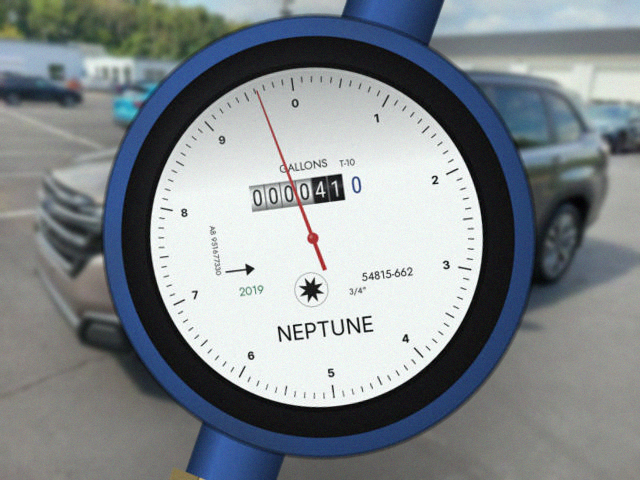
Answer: 409.6
